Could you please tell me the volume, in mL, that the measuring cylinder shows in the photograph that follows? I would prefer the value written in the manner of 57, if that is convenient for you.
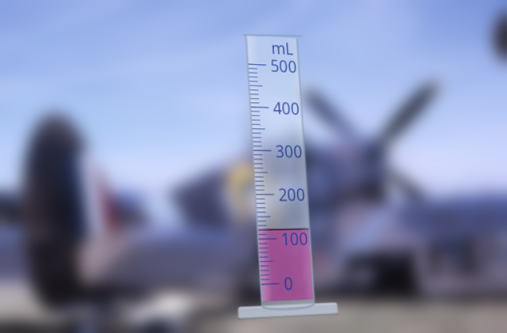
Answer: 120
